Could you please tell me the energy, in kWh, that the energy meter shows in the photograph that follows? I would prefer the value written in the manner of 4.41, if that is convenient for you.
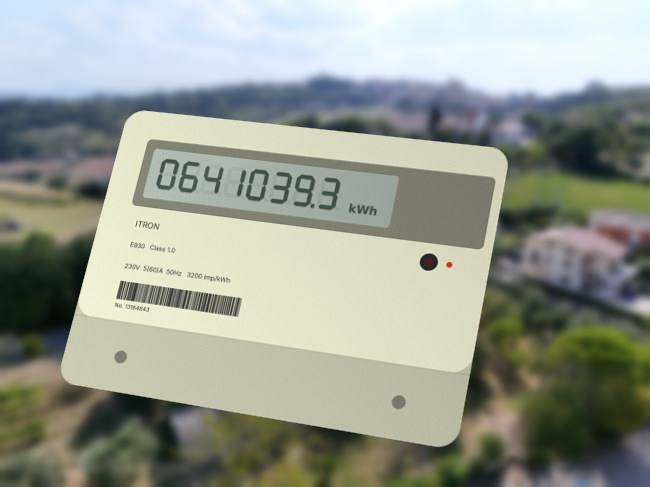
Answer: 641039.3
